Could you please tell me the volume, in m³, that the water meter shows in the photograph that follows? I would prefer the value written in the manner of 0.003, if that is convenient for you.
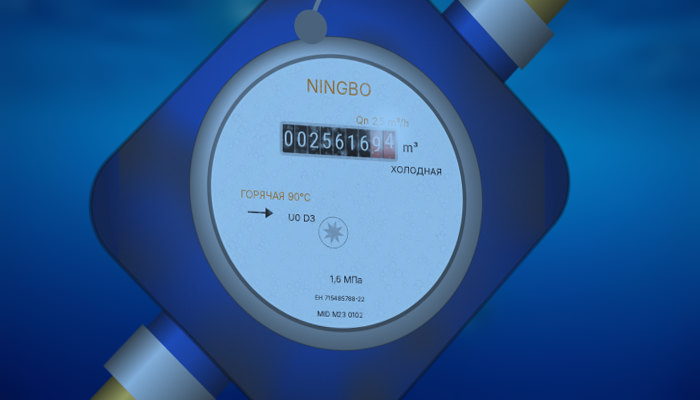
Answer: 25616.94
